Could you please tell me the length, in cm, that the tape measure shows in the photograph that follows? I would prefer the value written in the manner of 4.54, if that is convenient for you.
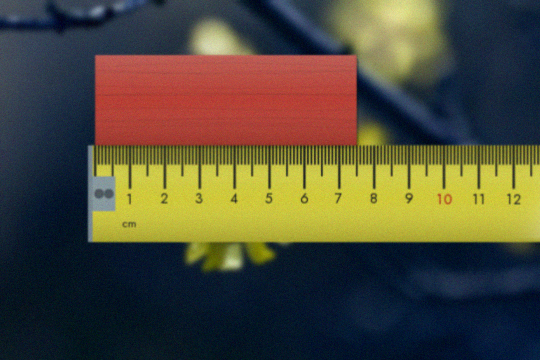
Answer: 7.5
